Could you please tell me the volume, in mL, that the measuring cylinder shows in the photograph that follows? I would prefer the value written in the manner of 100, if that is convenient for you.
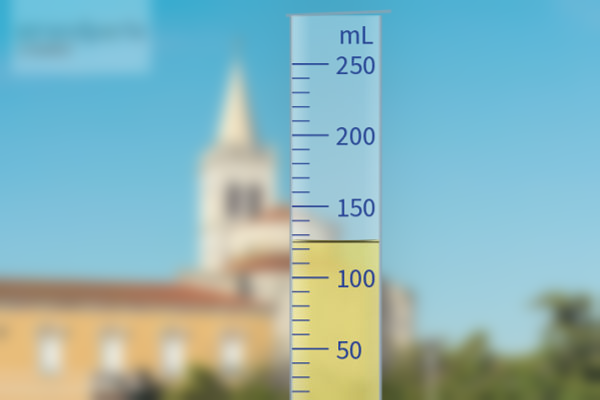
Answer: 125
